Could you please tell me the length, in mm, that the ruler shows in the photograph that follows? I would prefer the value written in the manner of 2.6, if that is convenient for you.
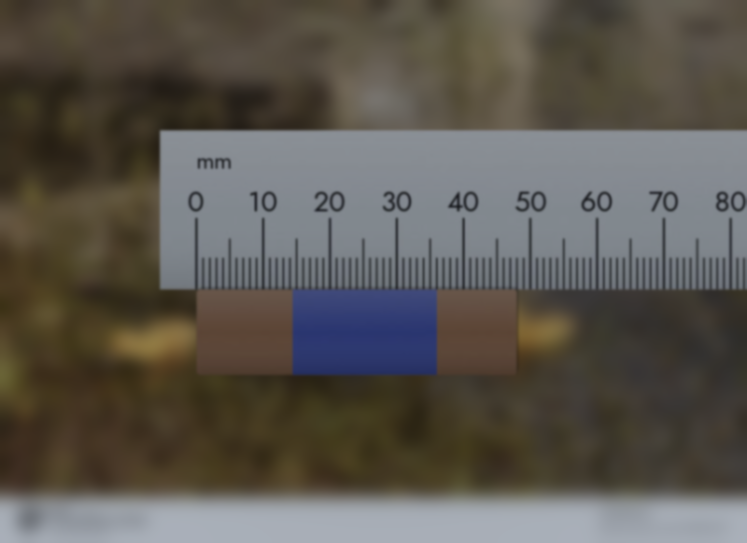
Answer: 48
